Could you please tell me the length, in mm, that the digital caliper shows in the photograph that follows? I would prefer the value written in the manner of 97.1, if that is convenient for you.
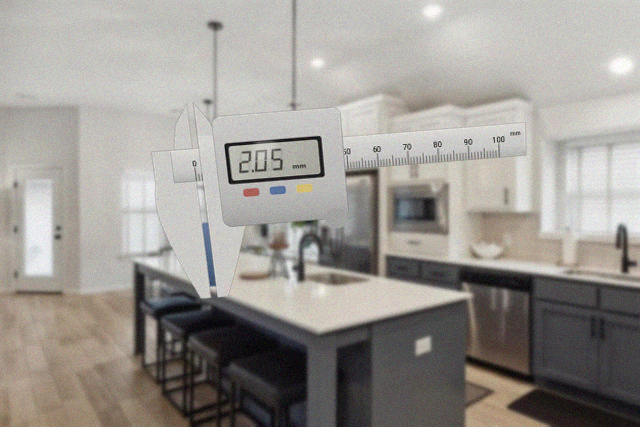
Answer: 2.05
